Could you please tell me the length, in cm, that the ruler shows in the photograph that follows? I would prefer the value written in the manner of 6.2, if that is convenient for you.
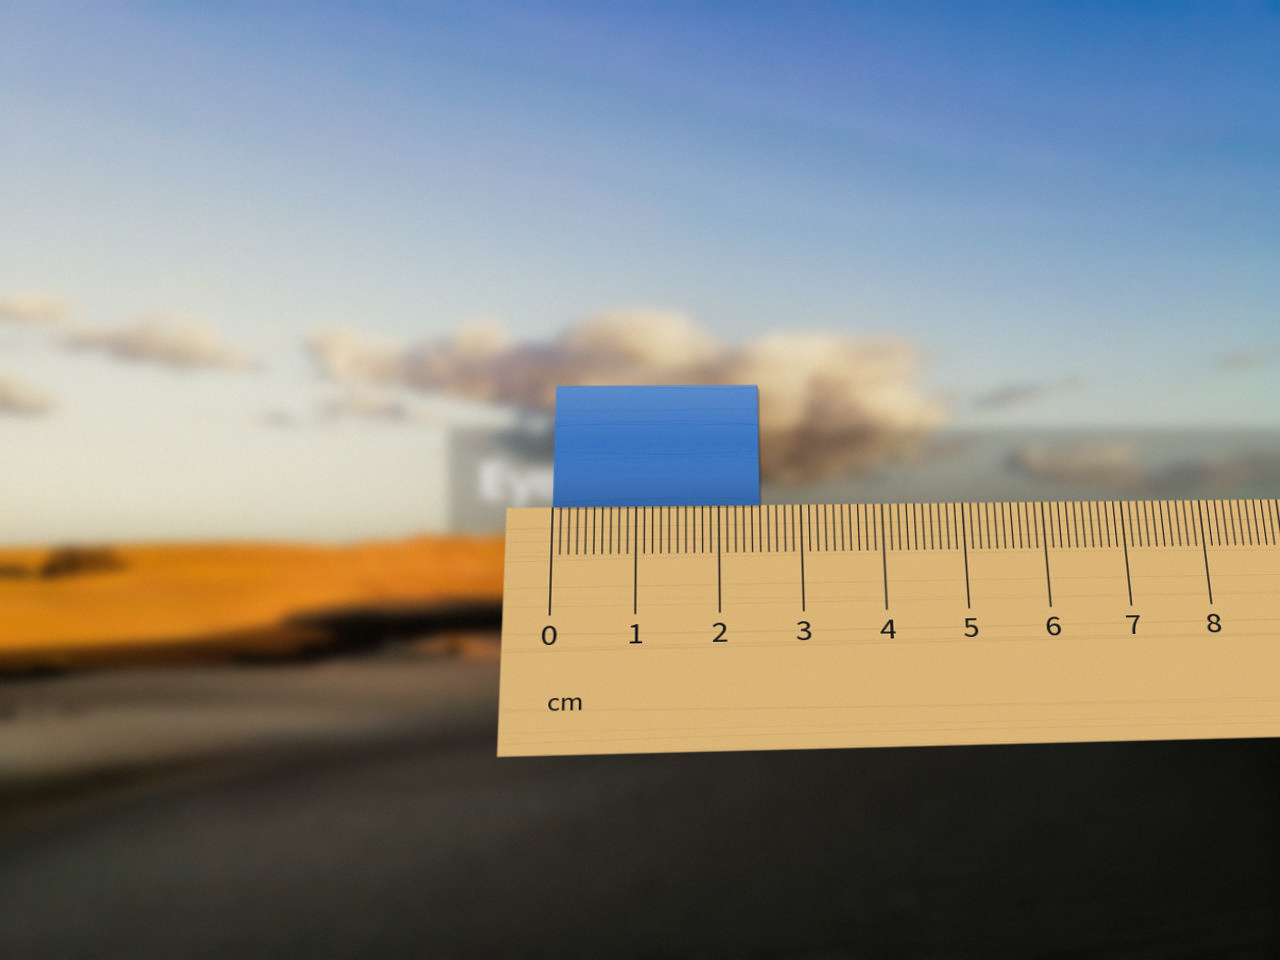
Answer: 2.5
